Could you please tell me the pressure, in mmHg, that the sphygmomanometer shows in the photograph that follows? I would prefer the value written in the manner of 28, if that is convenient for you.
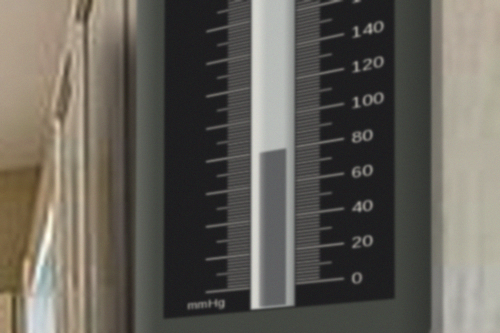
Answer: 80
